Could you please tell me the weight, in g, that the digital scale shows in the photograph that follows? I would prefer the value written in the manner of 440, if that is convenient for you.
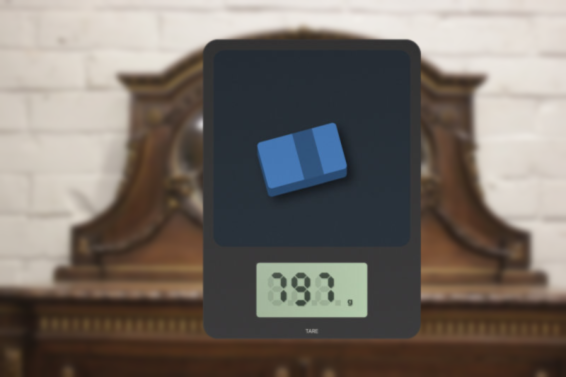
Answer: 797
